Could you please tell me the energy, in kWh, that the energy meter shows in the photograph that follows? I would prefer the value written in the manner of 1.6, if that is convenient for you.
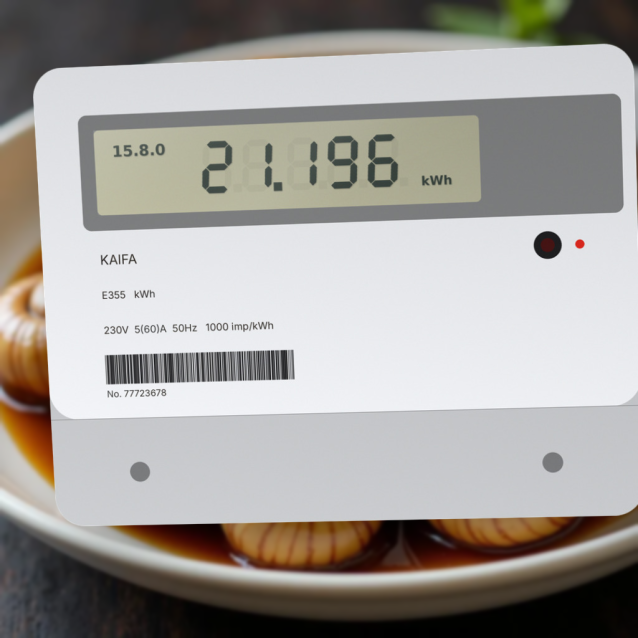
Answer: 21.196
